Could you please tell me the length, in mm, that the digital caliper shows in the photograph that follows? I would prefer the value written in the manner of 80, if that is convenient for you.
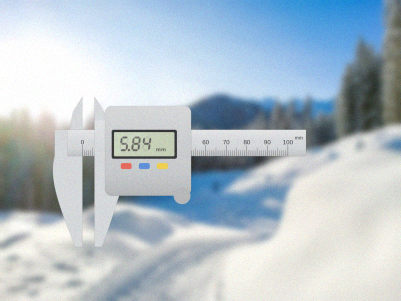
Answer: 5.84
